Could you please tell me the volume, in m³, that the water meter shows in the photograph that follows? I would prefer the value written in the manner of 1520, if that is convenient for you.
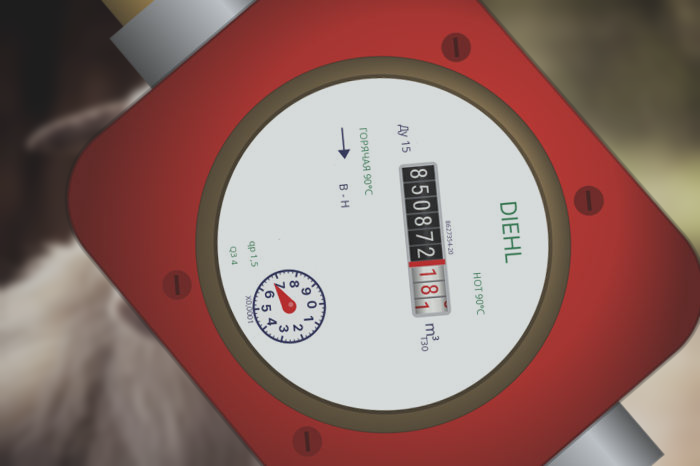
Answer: 850872.1806
